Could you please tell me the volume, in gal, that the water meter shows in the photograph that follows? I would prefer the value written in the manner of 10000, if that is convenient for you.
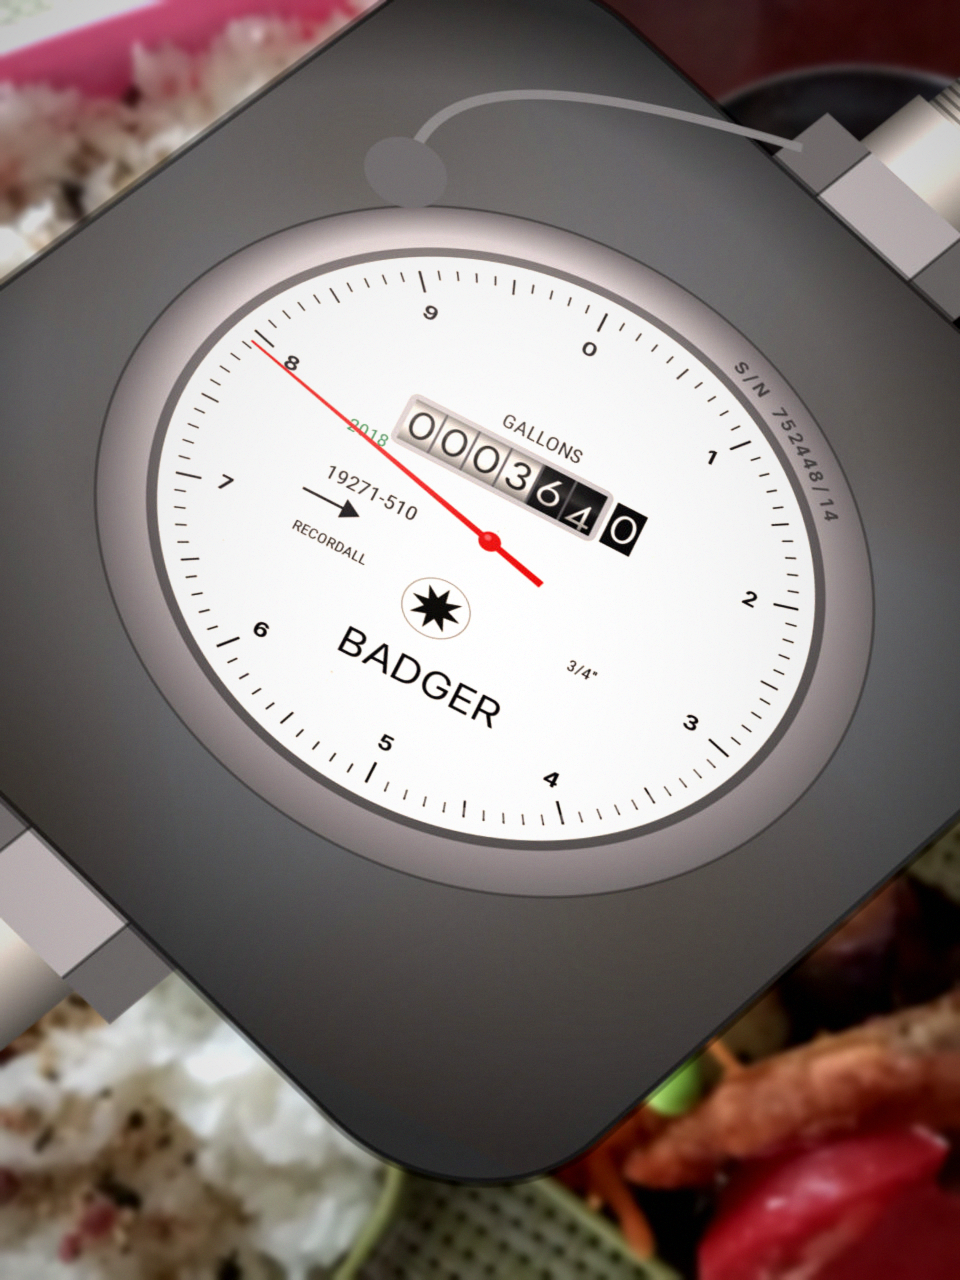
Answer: 3637.9
